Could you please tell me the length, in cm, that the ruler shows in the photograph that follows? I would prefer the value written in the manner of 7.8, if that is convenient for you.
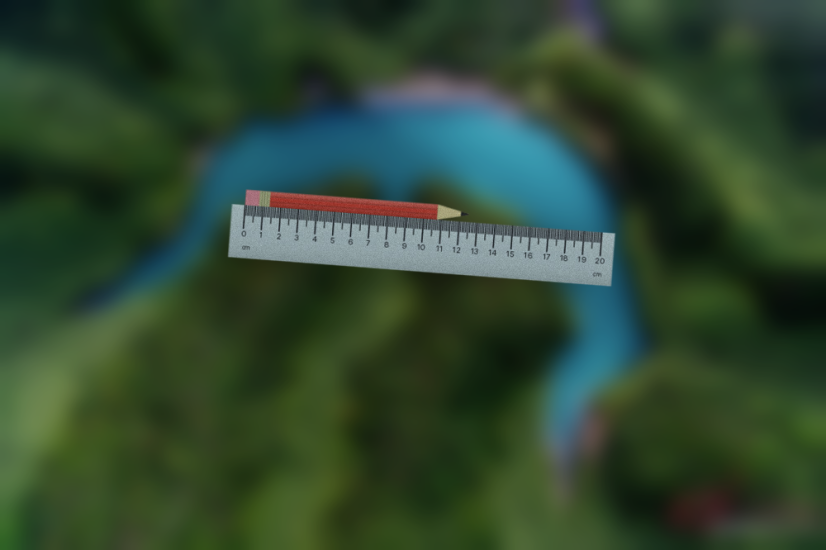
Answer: 12.5
